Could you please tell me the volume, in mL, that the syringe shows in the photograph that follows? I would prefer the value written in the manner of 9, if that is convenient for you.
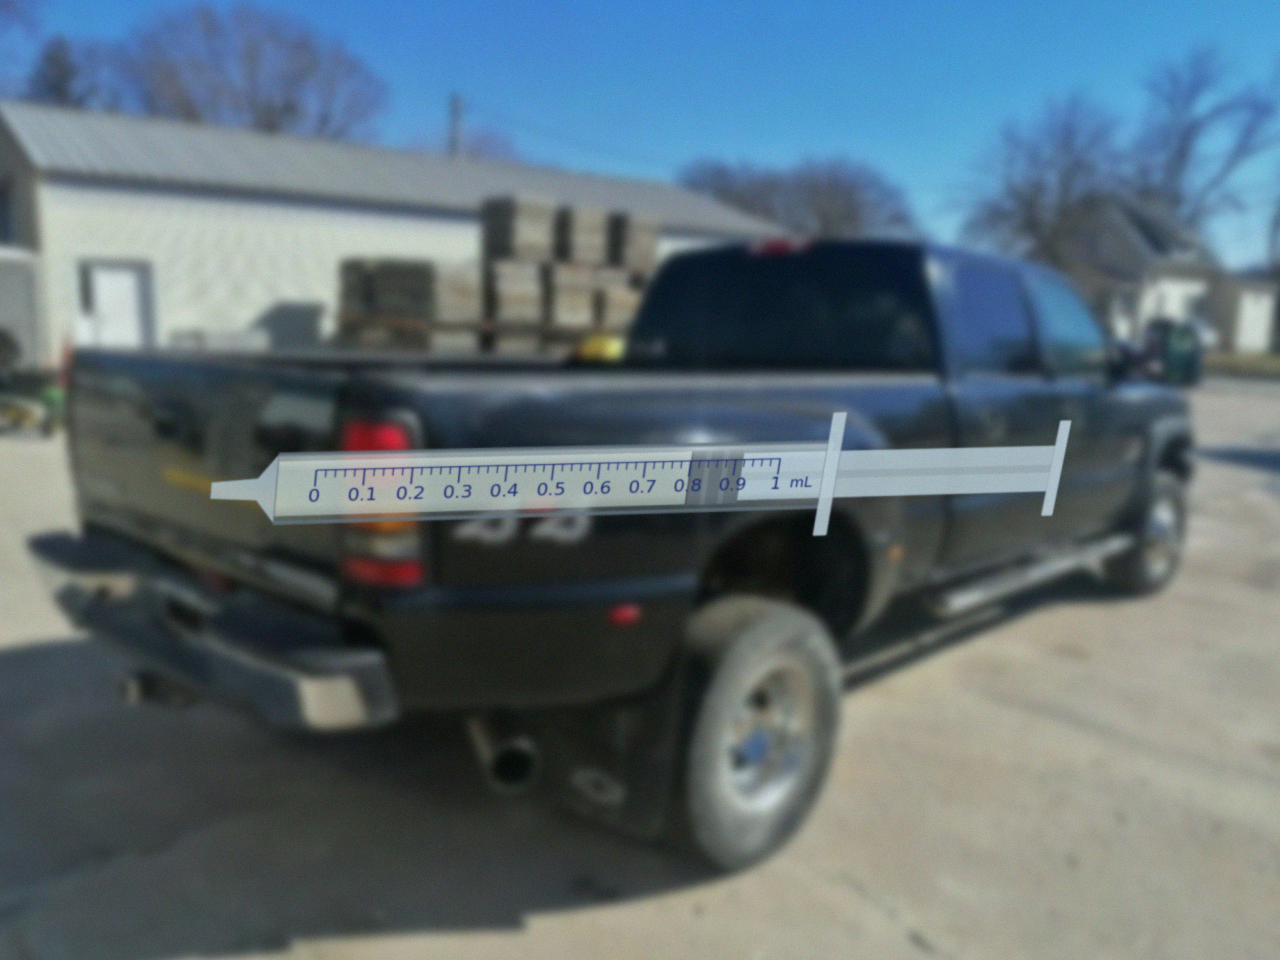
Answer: 0.8
